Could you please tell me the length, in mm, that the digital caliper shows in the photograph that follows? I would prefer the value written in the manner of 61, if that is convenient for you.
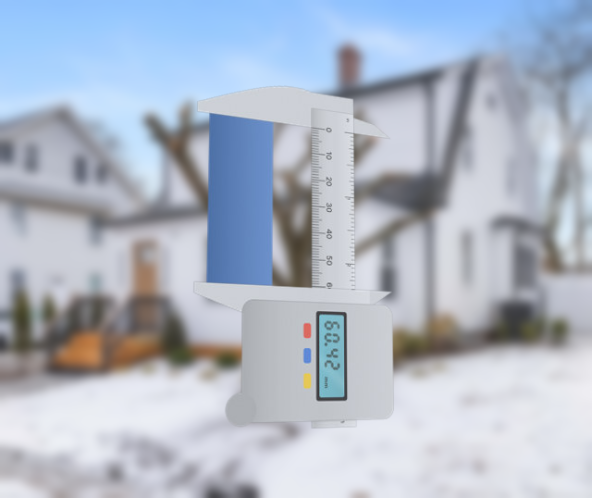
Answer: 60.42
